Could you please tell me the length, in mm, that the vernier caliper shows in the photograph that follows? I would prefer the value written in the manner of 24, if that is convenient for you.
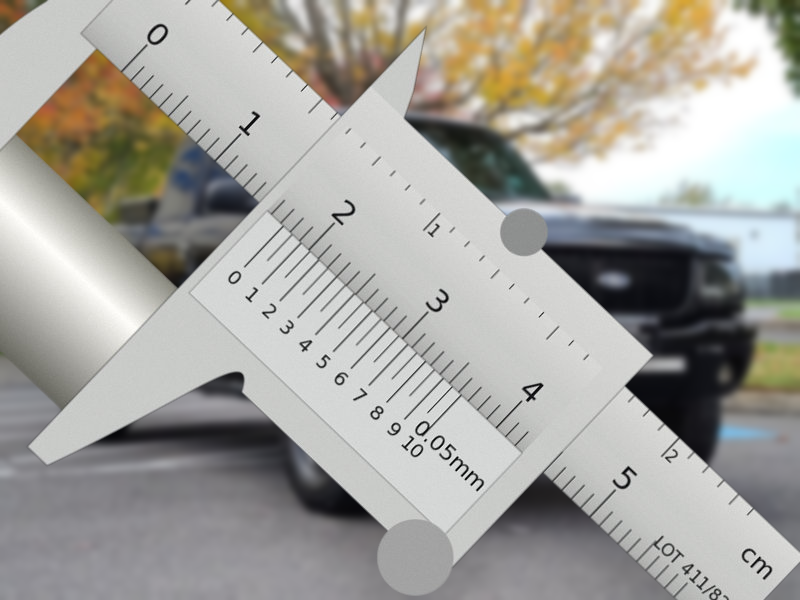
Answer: 17.3
